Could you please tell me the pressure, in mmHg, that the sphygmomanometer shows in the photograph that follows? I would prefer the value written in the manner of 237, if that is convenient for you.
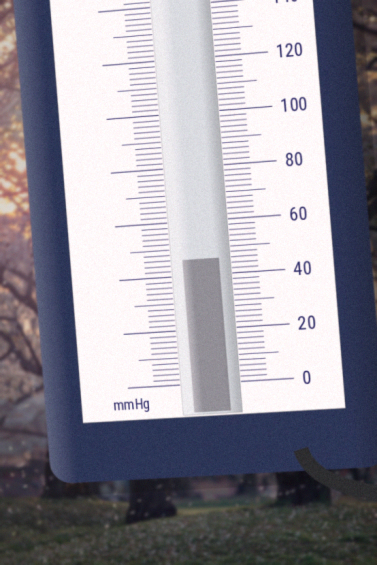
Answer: 46
